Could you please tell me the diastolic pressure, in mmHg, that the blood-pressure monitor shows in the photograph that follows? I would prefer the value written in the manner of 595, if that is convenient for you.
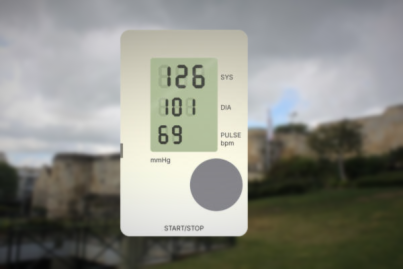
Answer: 101
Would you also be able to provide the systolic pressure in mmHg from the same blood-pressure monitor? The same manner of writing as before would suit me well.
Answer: 126
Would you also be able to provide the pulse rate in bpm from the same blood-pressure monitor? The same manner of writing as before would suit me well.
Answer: 69
